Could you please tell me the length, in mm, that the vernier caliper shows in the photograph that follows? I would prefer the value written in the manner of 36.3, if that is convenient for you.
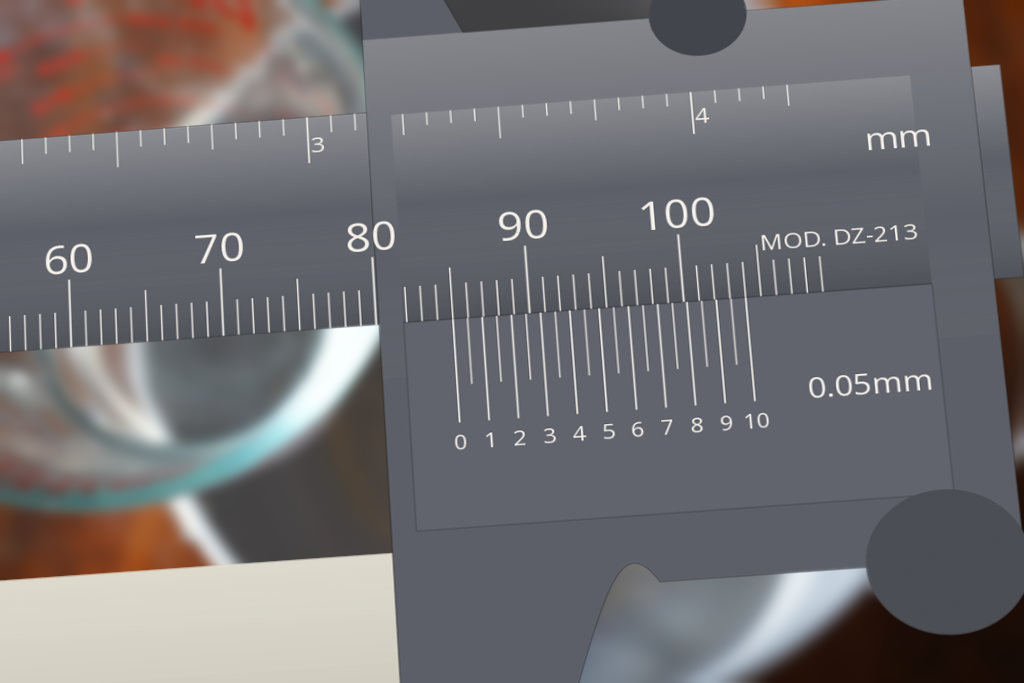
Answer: 85.0
